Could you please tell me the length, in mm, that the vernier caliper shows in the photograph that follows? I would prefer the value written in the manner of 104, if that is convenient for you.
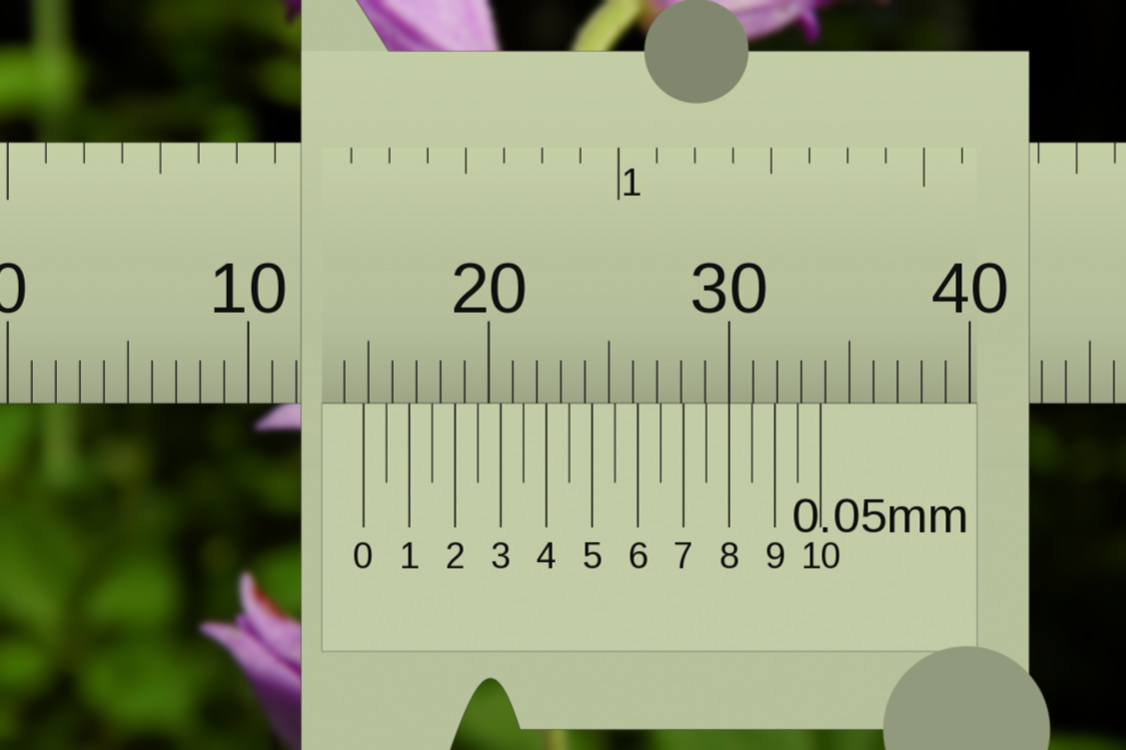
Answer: 14.8
